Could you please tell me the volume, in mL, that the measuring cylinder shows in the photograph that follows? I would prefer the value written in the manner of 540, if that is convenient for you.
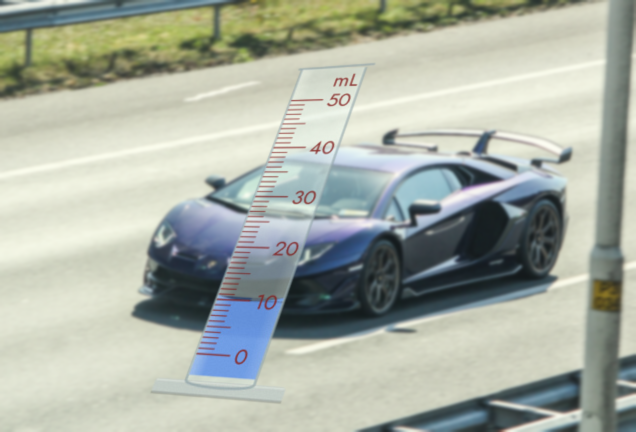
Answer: 10
